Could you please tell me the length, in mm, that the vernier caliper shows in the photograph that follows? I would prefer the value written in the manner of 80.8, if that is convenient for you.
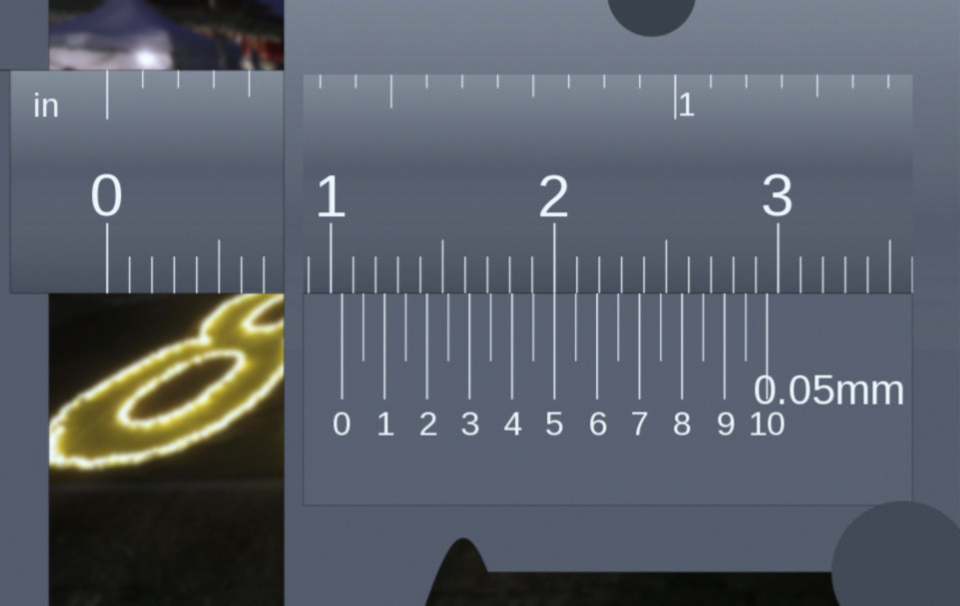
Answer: 10.5
